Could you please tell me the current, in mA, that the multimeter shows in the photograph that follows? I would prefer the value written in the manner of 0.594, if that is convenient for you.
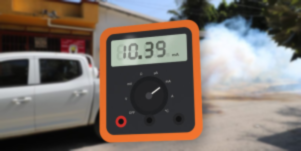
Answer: 10.39
